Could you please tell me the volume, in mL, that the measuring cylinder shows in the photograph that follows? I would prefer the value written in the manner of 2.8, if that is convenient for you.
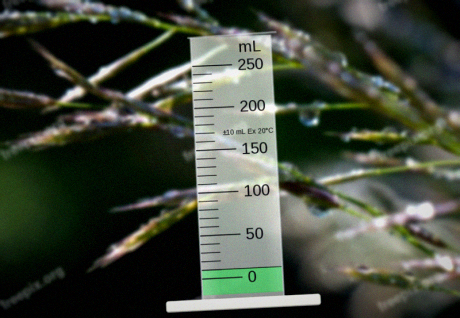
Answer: 10
